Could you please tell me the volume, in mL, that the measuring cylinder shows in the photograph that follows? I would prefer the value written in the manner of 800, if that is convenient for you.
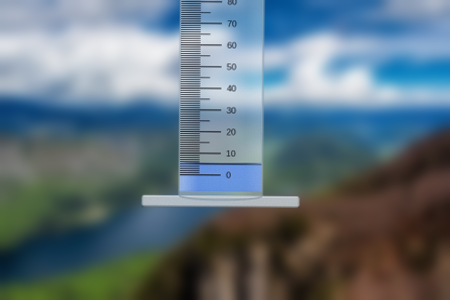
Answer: 5
